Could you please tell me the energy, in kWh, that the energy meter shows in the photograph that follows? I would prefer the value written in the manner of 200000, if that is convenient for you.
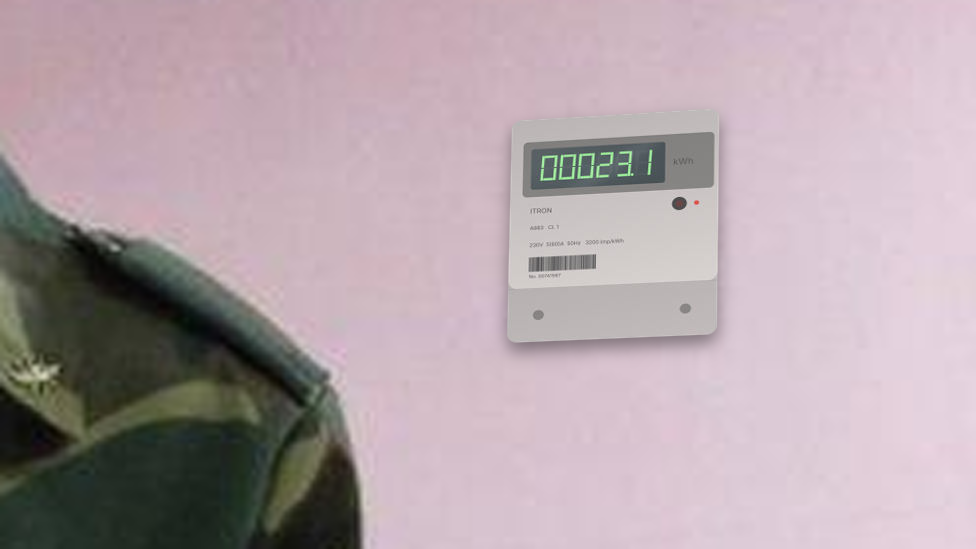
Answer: 23.1
